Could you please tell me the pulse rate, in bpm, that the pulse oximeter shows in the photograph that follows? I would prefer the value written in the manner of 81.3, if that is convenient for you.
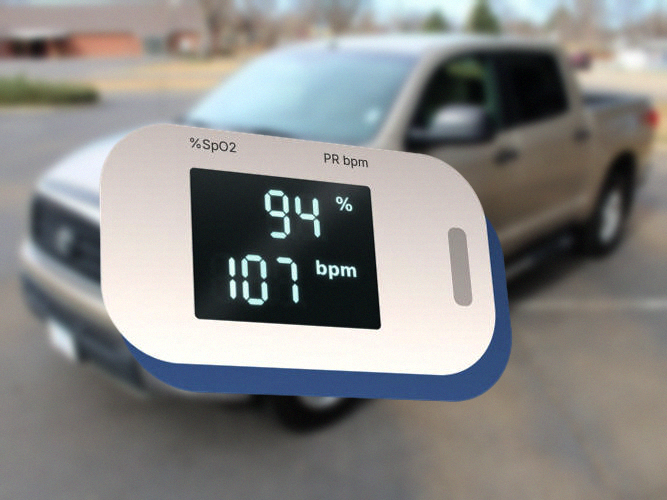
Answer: 107
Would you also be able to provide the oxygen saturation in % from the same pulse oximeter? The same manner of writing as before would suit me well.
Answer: 94
